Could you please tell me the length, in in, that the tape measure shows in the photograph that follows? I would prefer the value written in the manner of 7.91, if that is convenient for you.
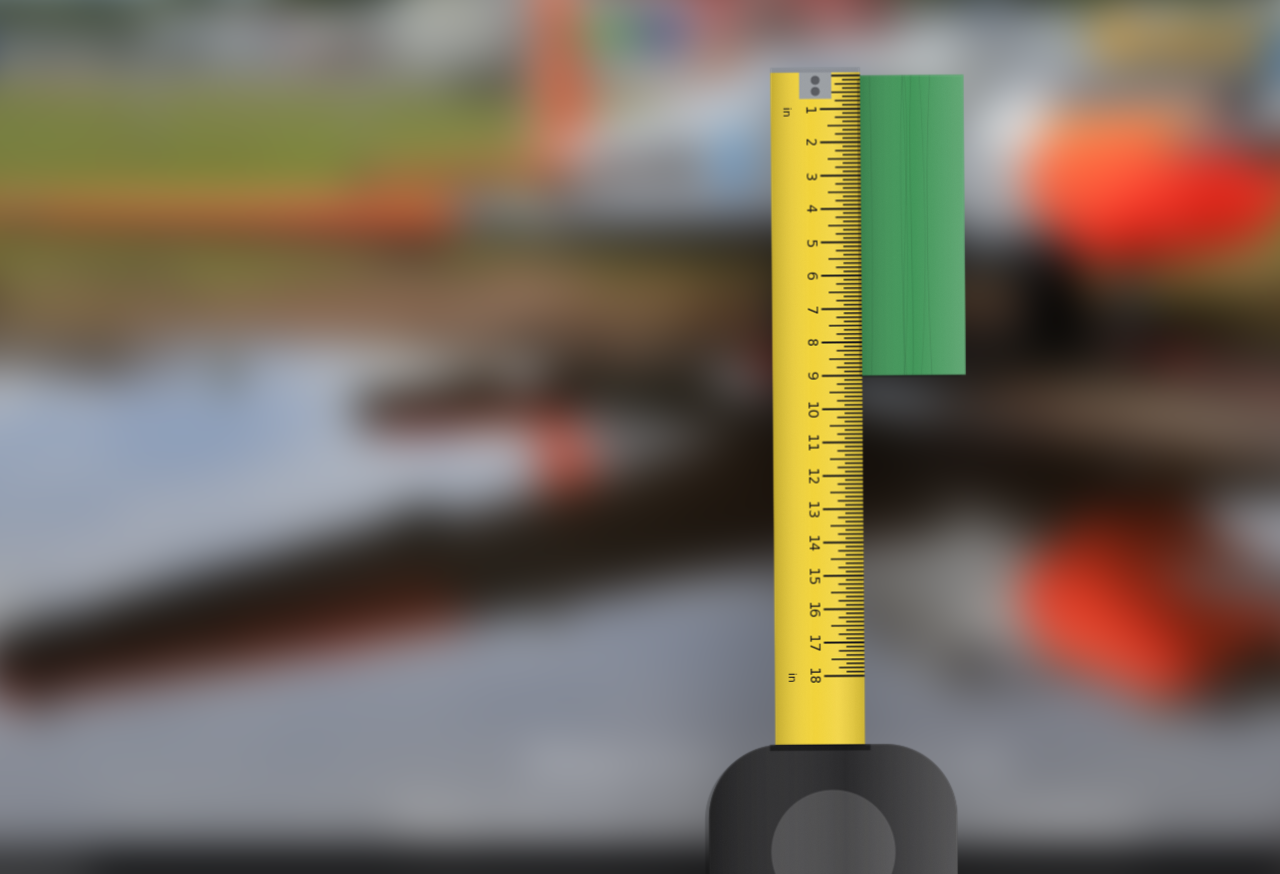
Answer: 9
